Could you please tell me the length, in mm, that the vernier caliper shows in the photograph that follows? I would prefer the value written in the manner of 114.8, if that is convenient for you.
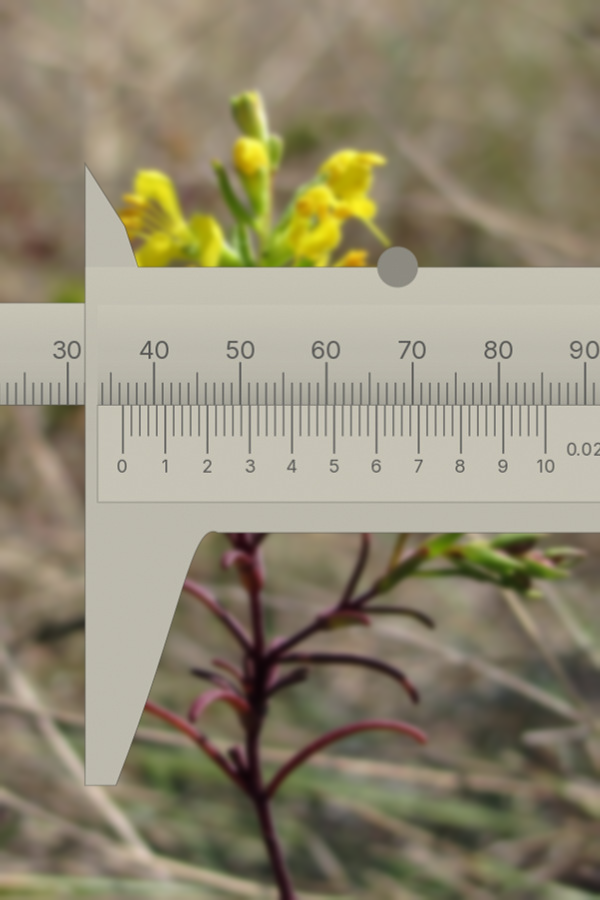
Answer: 36.4
